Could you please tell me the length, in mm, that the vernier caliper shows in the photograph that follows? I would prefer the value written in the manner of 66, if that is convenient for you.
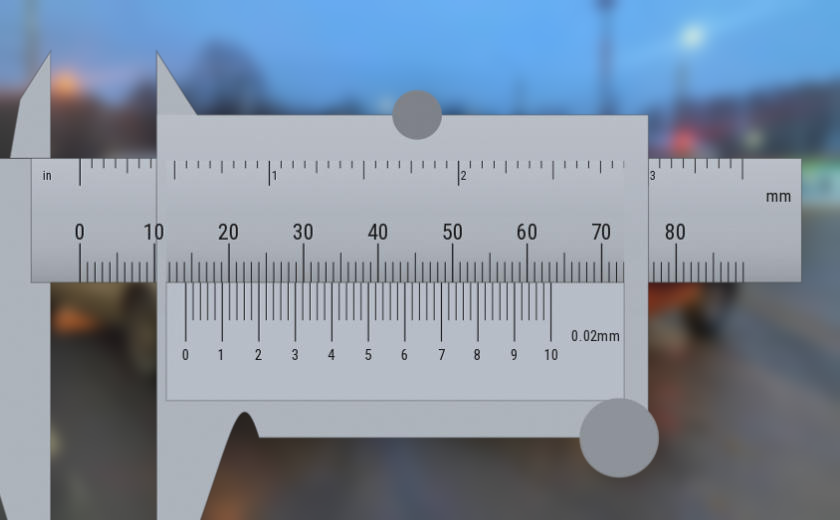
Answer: 14.2
